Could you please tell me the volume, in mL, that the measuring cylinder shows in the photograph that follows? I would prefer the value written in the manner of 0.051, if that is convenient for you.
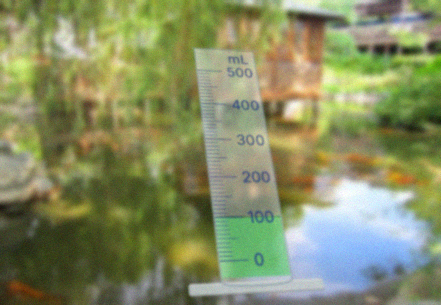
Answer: 100
